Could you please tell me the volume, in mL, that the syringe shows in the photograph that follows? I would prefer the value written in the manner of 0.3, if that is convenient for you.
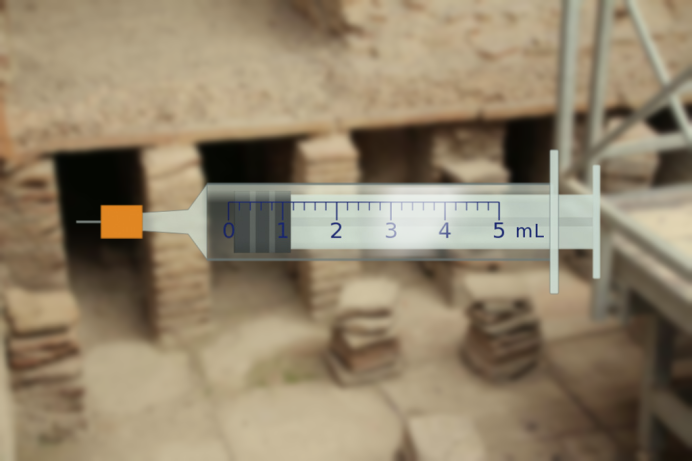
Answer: 0.1
